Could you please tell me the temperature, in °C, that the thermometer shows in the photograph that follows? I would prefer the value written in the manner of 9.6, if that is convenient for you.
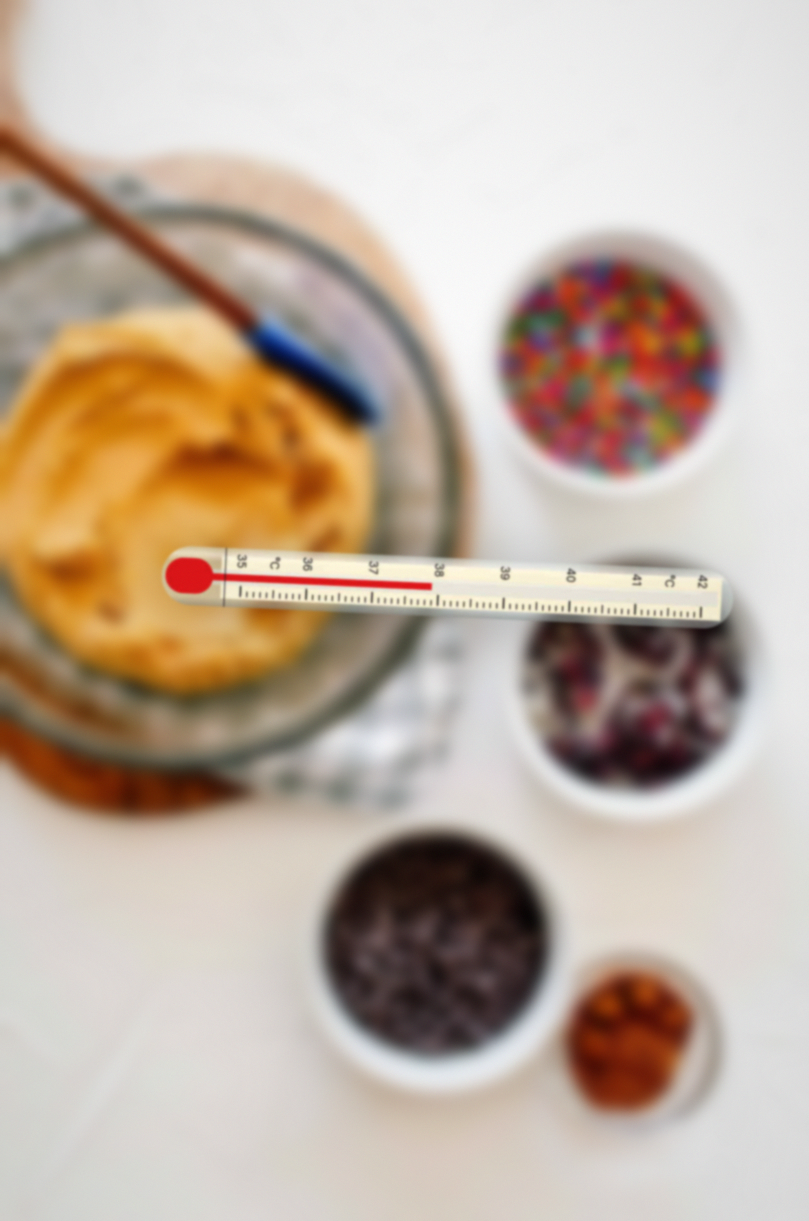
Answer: 37.9
